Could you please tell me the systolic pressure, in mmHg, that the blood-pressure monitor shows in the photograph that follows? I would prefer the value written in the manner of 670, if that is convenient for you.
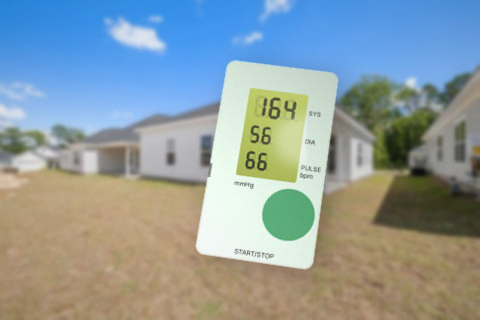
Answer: 164
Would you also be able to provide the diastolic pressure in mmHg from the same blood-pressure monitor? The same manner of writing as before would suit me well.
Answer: 56
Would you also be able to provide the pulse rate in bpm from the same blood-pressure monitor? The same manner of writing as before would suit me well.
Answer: 66
